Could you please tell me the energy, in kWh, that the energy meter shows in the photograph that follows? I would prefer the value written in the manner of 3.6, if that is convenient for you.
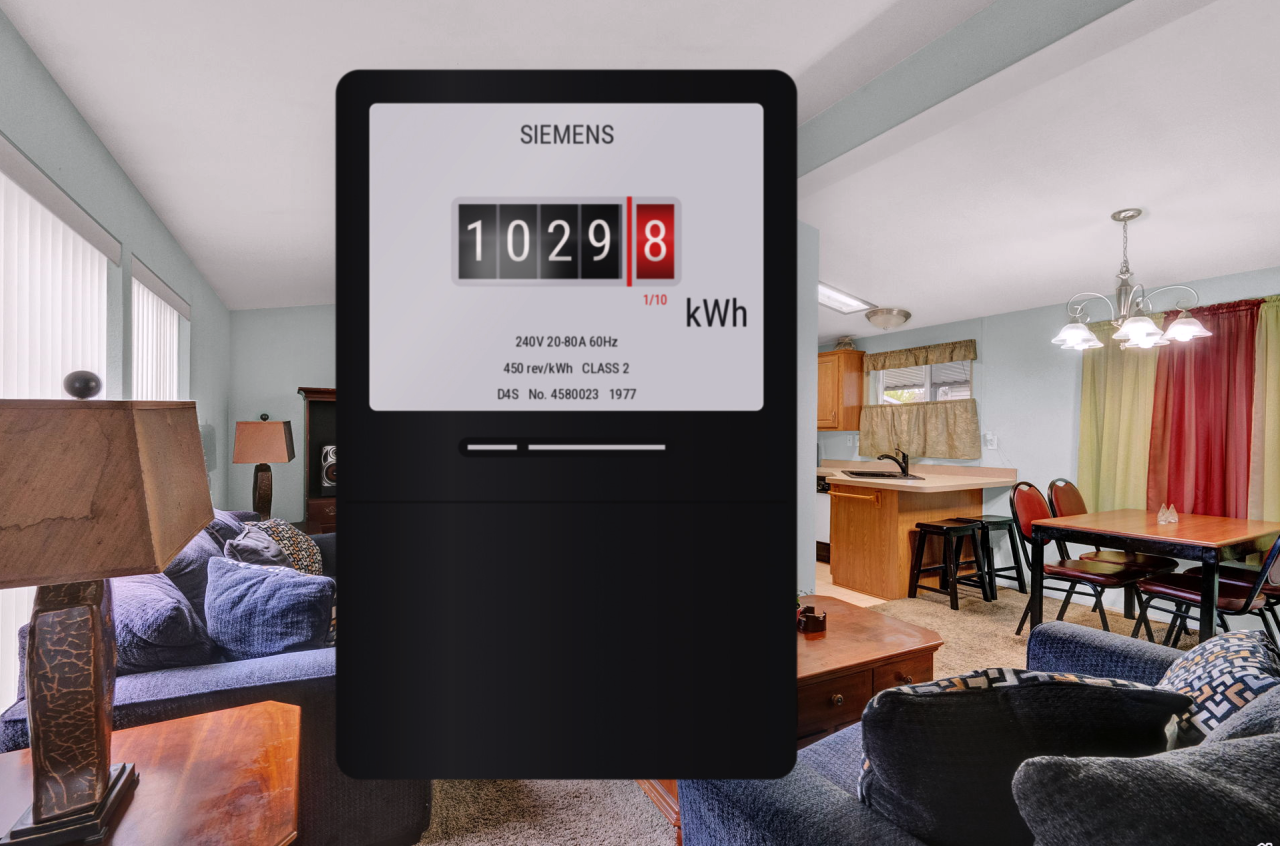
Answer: 1029.8
